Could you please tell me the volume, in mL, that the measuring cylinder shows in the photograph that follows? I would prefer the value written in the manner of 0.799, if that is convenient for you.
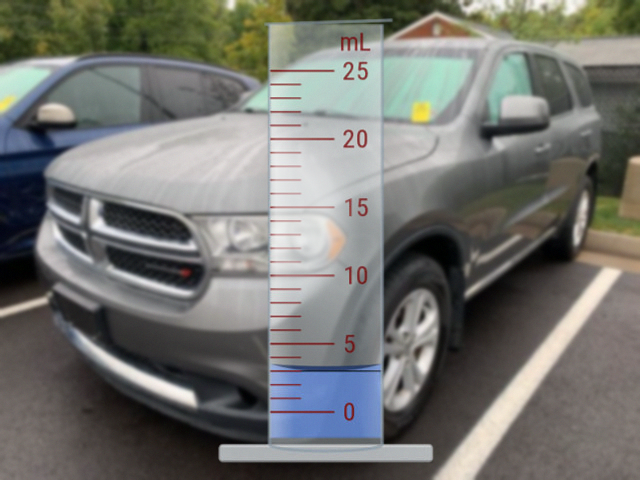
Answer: 3
